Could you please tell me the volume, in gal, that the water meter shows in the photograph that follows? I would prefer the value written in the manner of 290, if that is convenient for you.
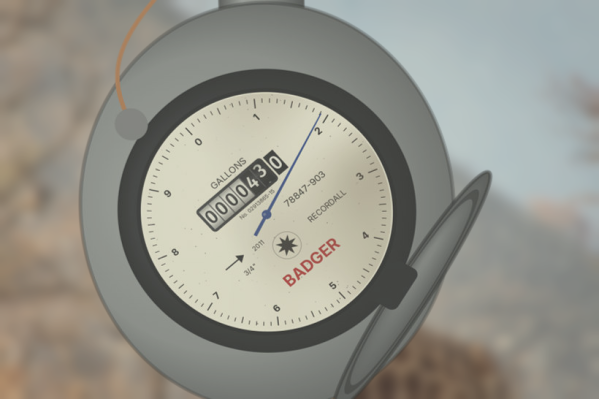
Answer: 431.9
